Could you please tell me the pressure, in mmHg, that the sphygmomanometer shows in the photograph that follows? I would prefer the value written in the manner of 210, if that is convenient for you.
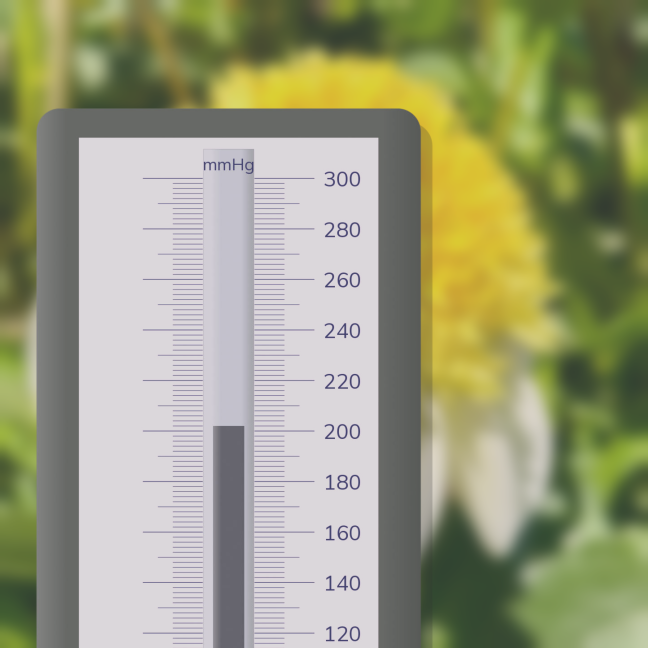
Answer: 202
